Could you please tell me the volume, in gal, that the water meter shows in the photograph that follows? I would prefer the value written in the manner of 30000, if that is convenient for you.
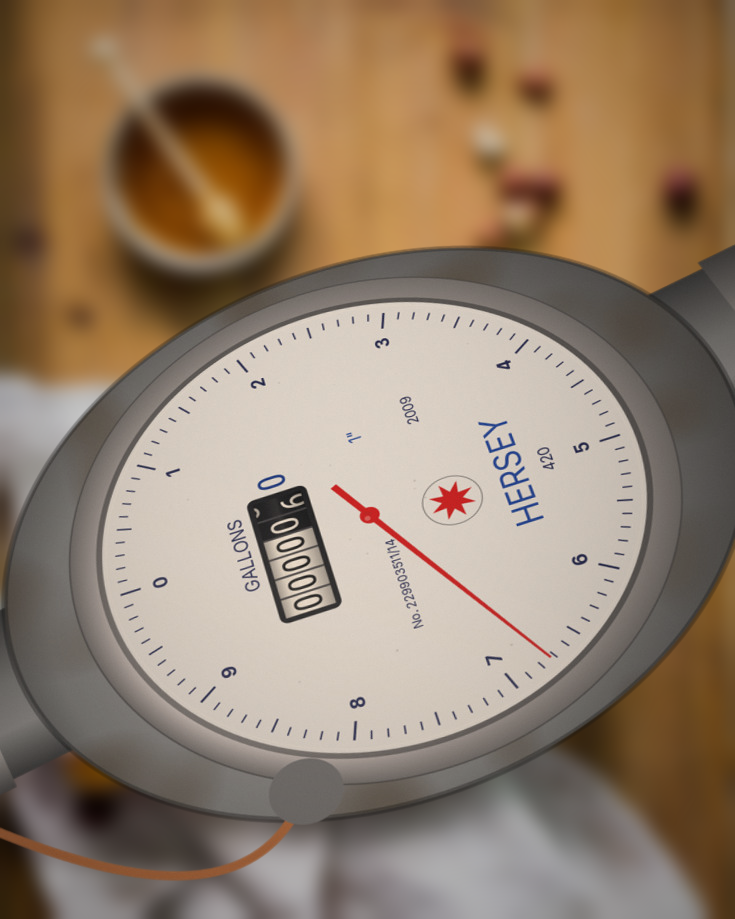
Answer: 56.7
